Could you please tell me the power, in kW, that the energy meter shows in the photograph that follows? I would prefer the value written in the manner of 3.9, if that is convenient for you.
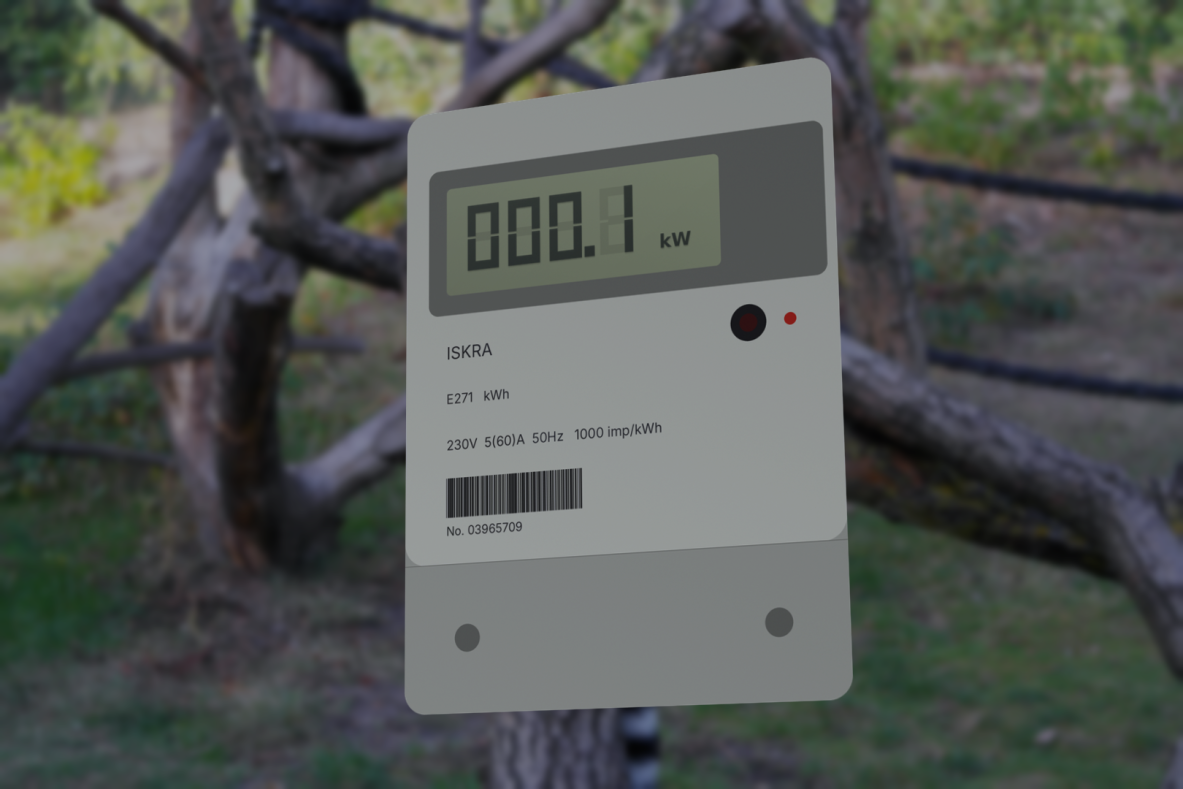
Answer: 0.1
